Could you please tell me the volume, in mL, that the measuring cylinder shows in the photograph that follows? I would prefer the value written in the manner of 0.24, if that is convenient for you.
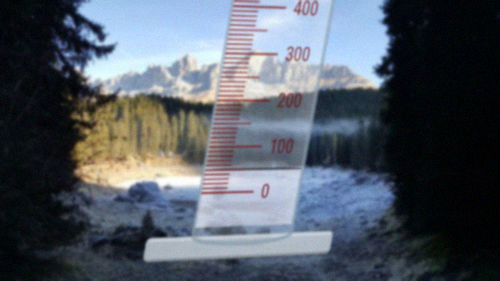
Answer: 50
